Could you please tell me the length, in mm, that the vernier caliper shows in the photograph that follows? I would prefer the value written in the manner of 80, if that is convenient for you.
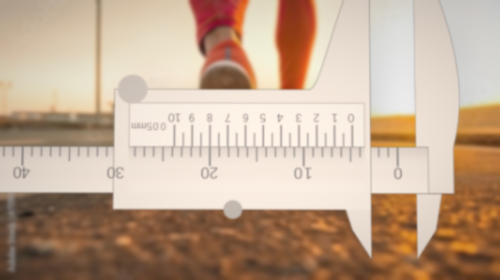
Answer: 4.8
